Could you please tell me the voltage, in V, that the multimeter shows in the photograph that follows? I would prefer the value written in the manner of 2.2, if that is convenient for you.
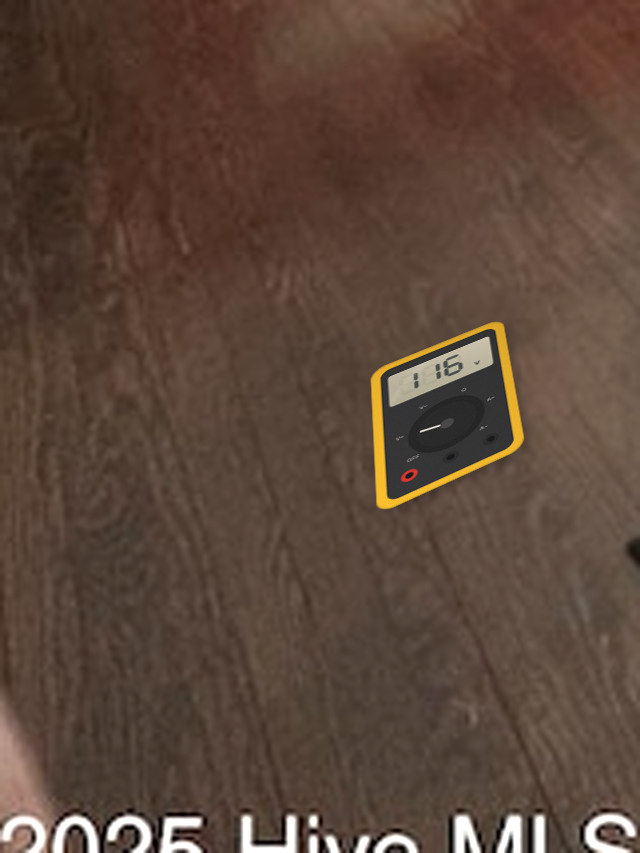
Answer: 116
